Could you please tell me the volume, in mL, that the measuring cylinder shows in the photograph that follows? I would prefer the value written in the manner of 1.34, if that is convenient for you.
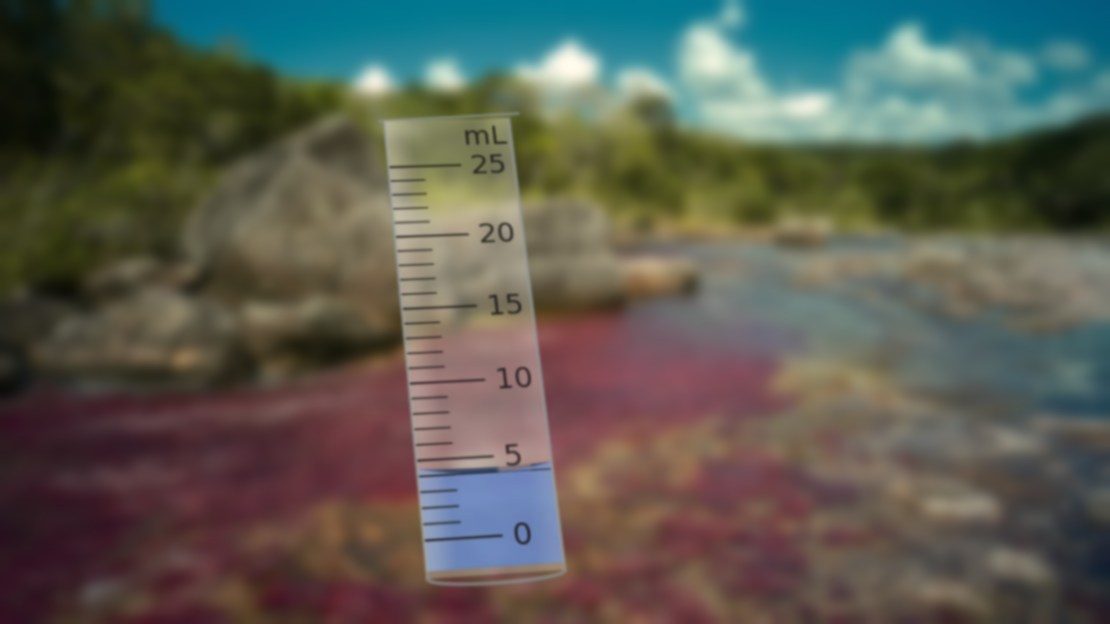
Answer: 4
